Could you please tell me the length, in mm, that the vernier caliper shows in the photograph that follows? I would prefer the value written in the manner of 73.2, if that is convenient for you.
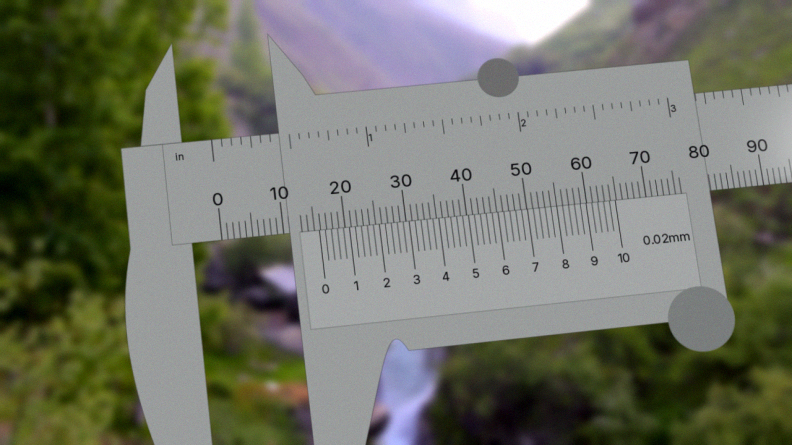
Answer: 15.8
